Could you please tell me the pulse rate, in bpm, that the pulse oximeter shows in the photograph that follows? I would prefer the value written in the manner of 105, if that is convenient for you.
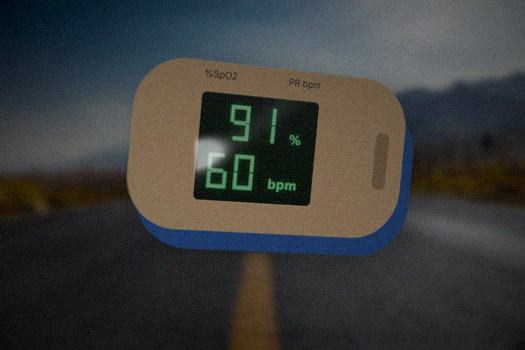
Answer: 60
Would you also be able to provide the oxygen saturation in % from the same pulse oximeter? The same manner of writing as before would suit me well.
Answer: 91
